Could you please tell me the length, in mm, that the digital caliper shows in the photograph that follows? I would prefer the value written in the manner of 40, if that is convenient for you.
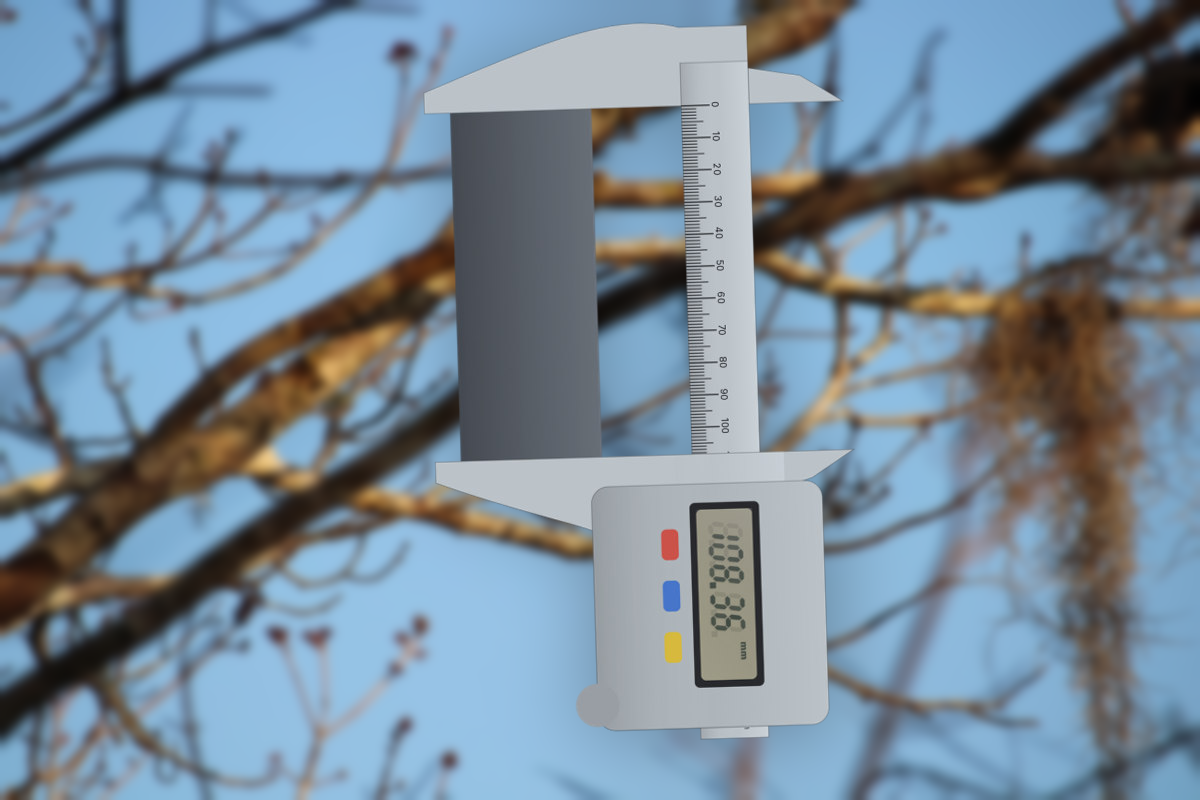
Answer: 108.36
